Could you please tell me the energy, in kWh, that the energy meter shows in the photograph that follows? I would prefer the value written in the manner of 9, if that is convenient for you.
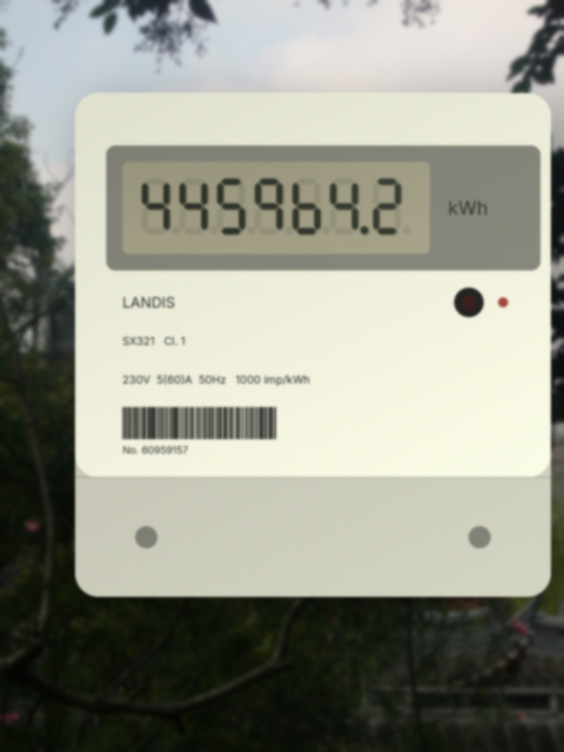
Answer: 445964.2
